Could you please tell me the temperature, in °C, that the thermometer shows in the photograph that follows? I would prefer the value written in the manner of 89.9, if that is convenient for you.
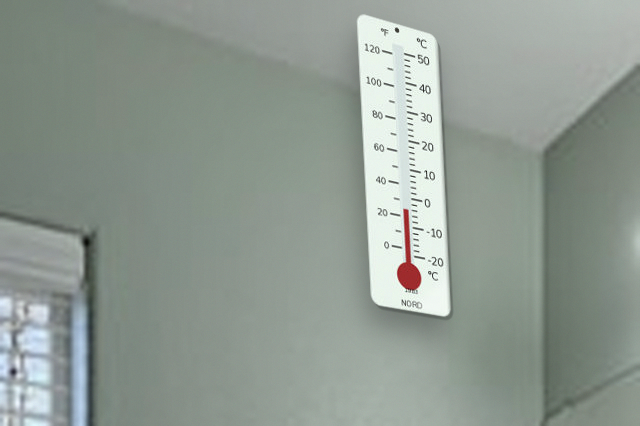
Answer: -4
